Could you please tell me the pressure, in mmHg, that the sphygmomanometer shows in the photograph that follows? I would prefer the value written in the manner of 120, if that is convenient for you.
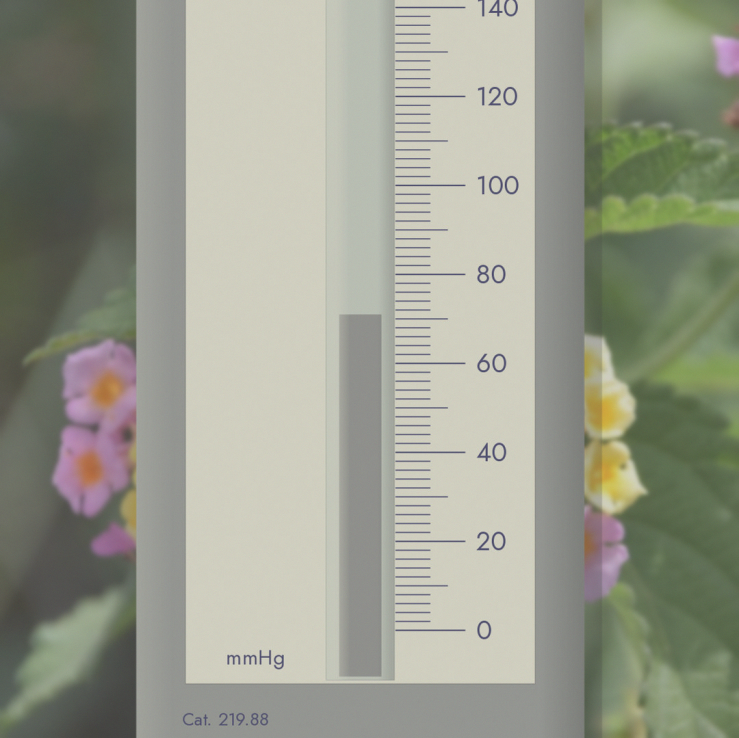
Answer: 71
